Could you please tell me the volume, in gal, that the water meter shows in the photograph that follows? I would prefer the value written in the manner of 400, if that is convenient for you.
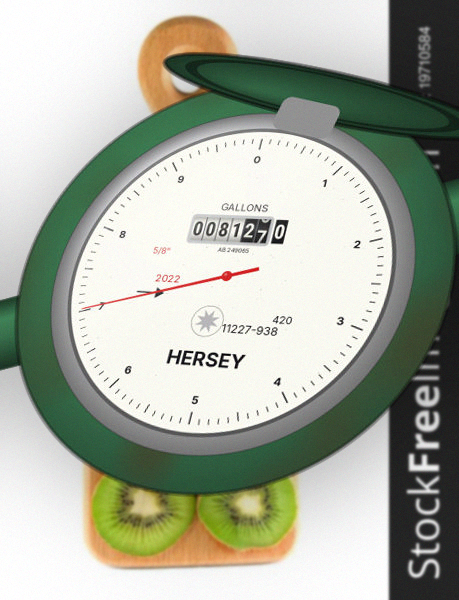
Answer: 81267.0
